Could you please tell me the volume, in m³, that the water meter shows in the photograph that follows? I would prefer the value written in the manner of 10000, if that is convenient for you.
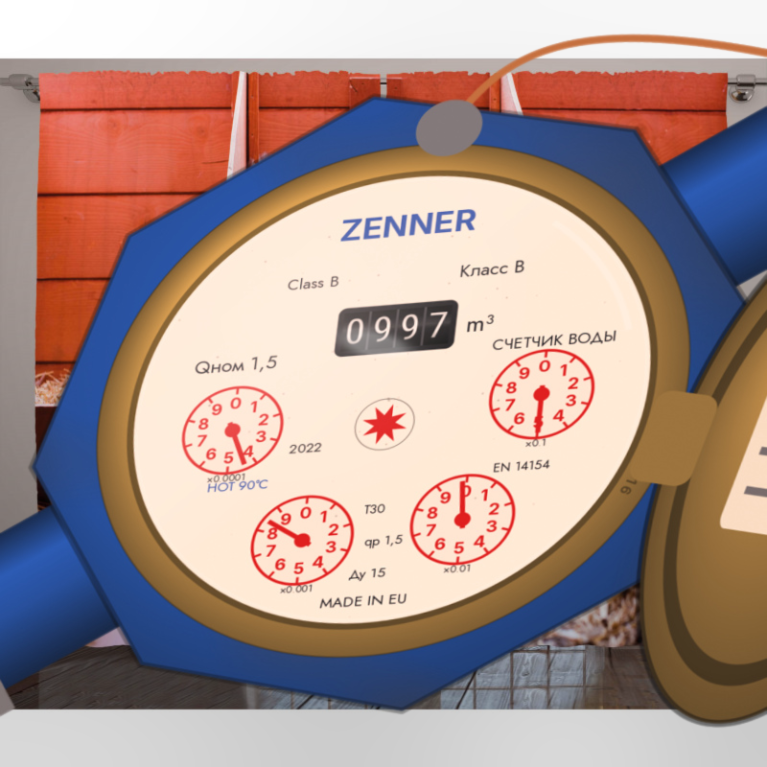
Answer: 997.4984
